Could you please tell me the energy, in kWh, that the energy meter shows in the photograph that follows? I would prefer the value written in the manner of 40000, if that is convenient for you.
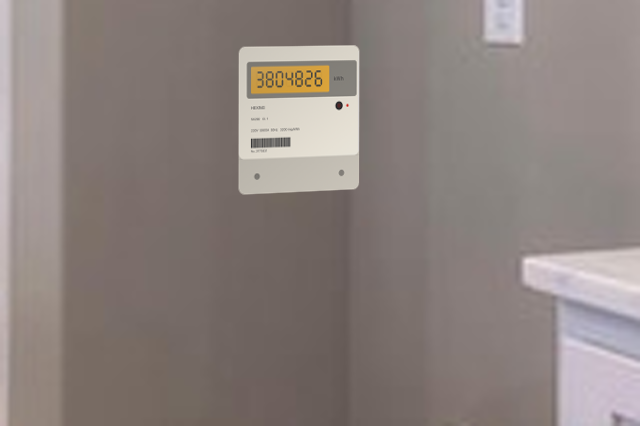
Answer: 3804826
